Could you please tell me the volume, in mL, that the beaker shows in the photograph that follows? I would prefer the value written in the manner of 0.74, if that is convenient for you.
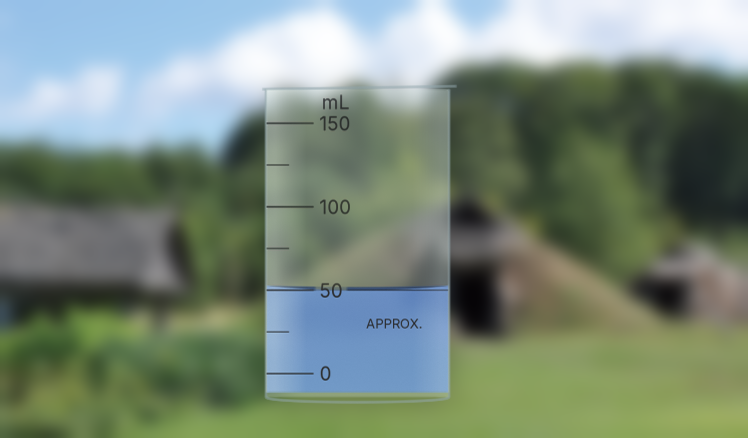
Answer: 50
